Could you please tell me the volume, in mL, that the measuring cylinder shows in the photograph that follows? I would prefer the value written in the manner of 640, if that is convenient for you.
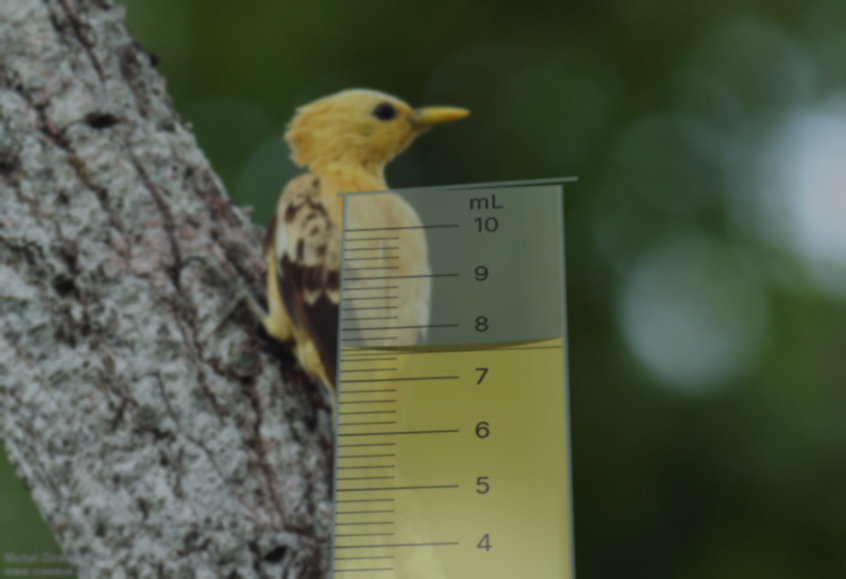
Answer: 7.5
